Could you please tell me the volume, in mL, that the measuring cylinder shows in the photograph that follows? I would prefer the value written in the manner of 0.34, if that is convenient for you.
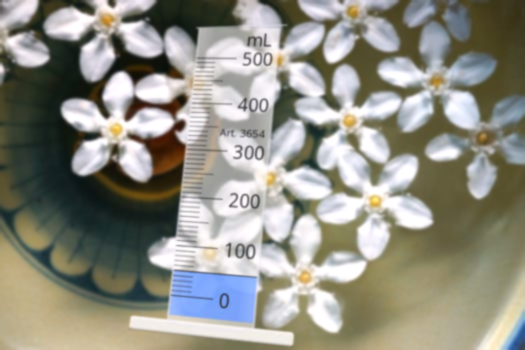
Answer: 50
